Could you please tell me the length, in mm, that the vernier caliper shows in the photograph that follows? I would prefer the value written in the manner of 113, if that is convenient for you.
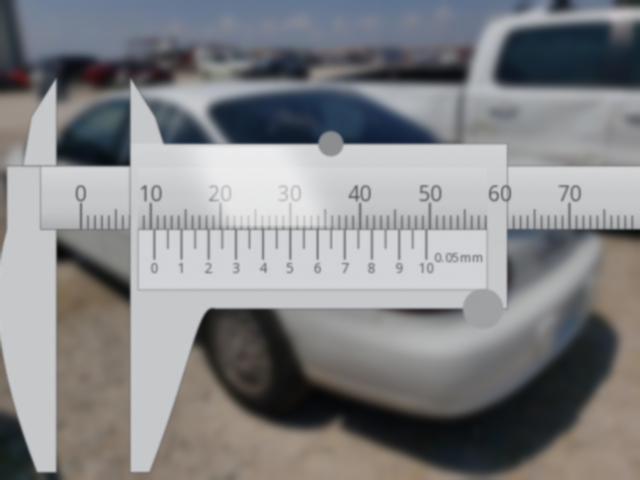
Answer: 10.5
